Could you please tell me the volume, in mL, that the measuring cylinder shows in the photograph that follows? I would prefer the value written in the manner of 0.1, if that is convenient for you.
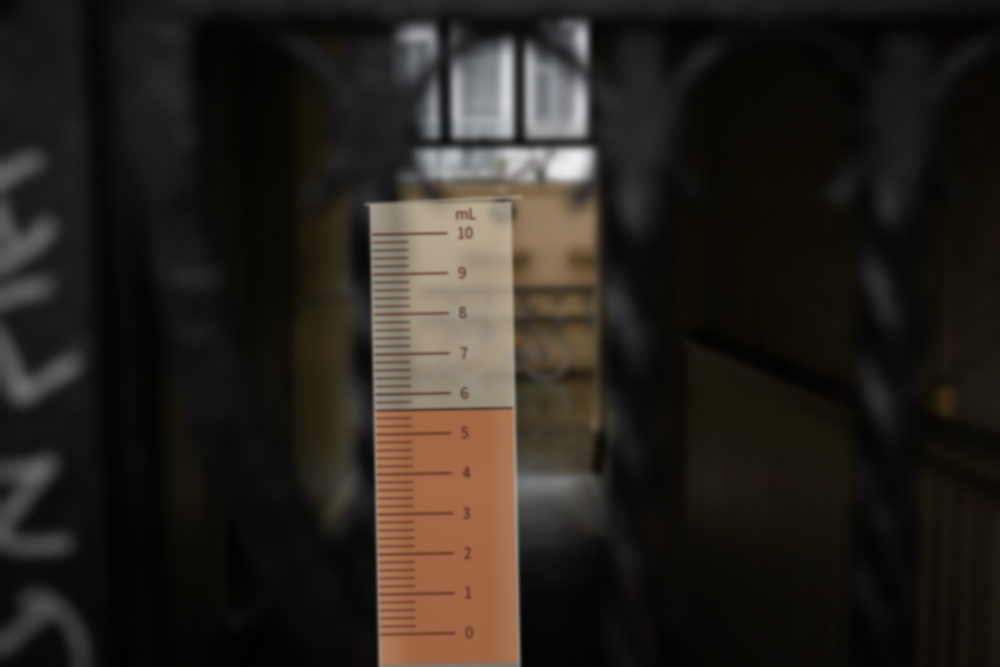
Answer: 5.6
